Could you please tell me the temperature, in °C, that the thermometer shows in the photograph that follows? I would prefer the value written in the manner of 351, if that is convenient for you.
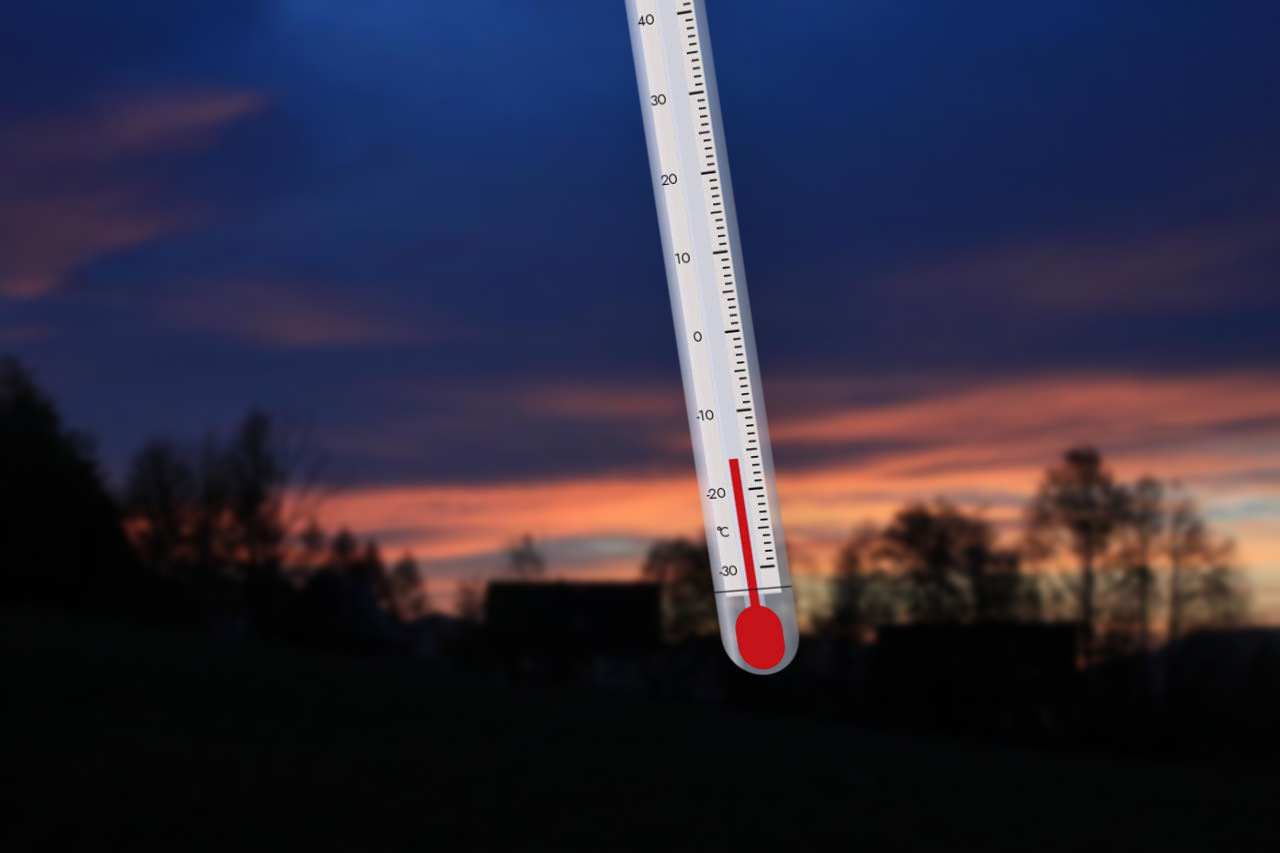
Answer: -16
